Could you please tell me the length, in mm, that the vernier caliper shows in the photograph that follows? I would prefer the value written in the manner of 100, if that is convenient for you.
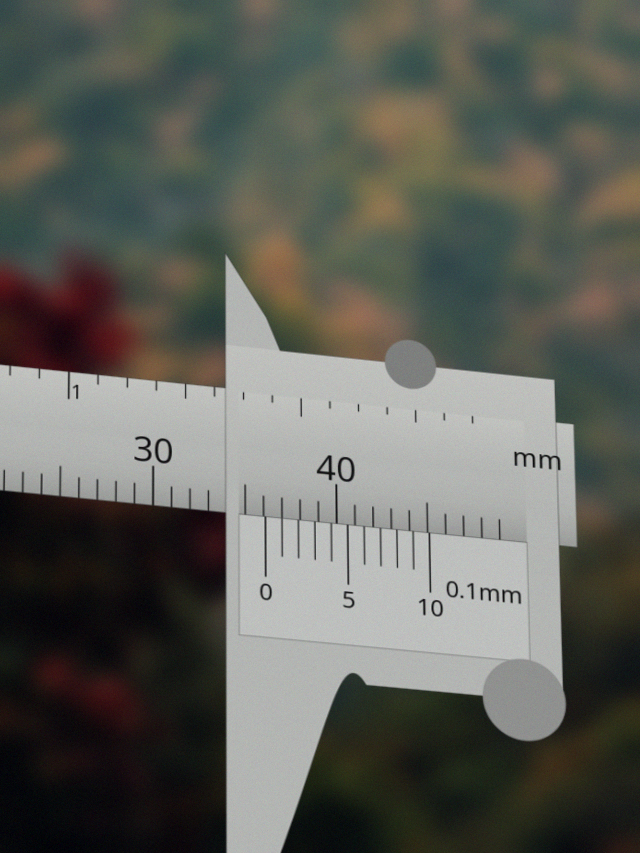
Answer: 36.1
